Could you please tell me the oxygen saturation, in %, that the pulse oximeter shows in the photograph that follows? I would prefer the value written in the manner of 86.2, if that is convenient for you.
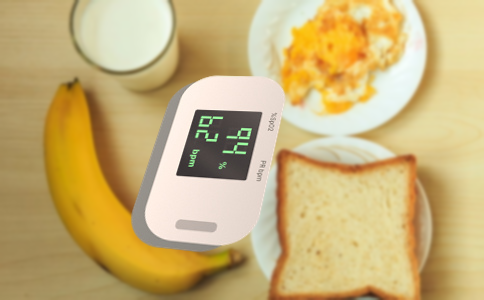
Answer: 94
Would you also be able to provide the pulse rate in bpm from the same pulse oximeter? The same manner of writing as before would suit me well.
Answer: 62
